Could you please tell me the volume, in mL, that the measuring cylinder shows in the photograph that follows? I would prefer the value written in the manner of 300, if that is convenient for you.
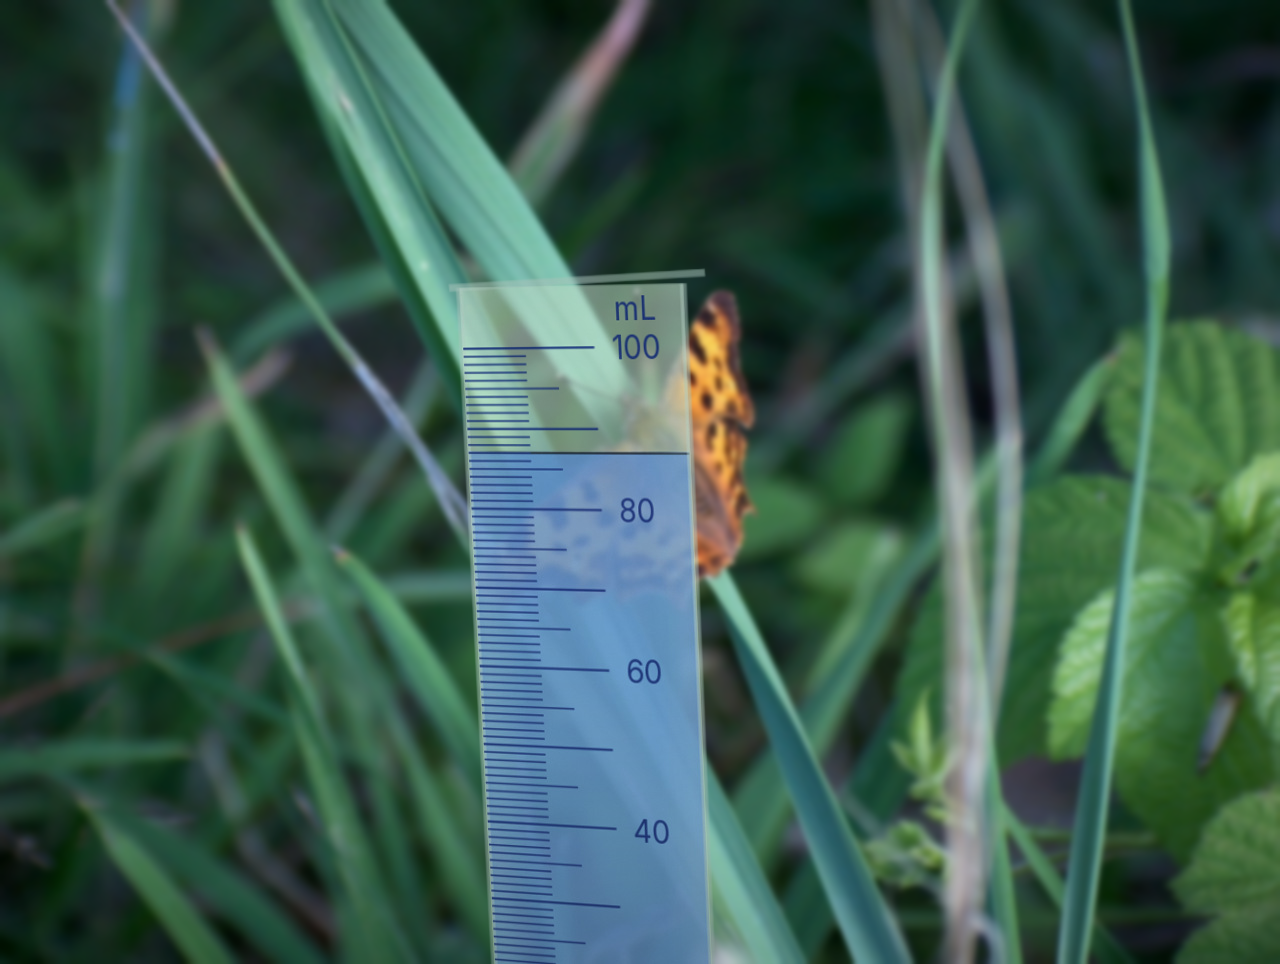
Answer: 87
